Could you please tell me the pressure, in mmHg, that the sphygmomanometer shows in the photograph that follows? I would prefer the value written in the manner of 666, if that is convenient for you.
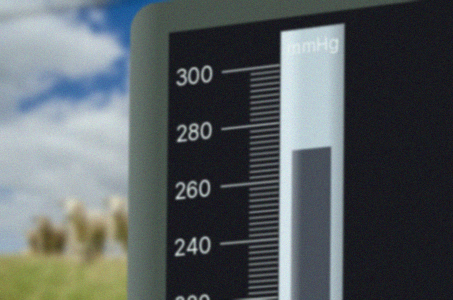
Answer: 270
